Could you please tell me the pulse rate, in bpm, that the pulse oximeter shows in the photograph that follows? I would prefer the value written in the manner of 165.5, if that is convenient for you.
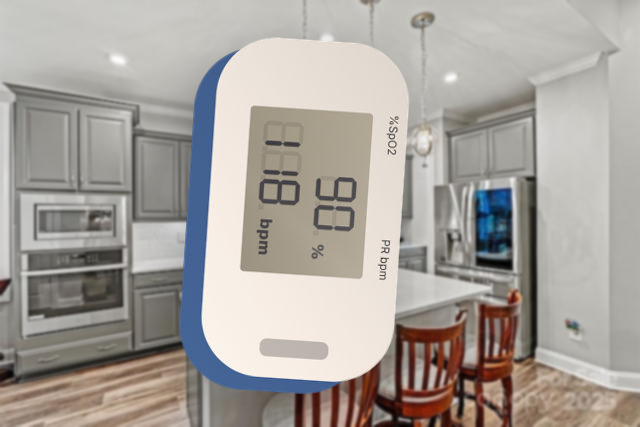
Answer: 118
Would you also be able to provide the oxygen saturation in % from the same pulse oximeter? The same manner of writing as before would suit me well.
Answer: 90
